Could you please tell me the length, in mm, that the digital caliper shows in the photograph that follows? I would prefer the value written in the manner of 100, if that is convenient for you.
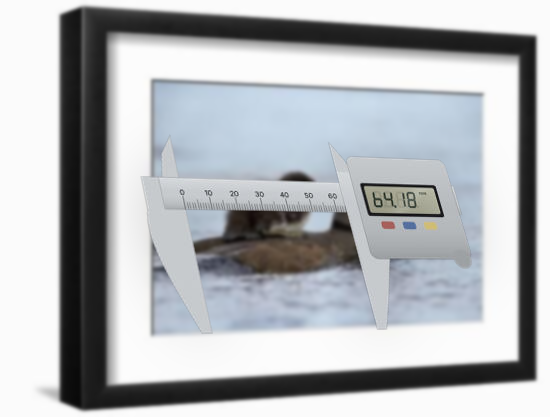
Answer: 64.18
